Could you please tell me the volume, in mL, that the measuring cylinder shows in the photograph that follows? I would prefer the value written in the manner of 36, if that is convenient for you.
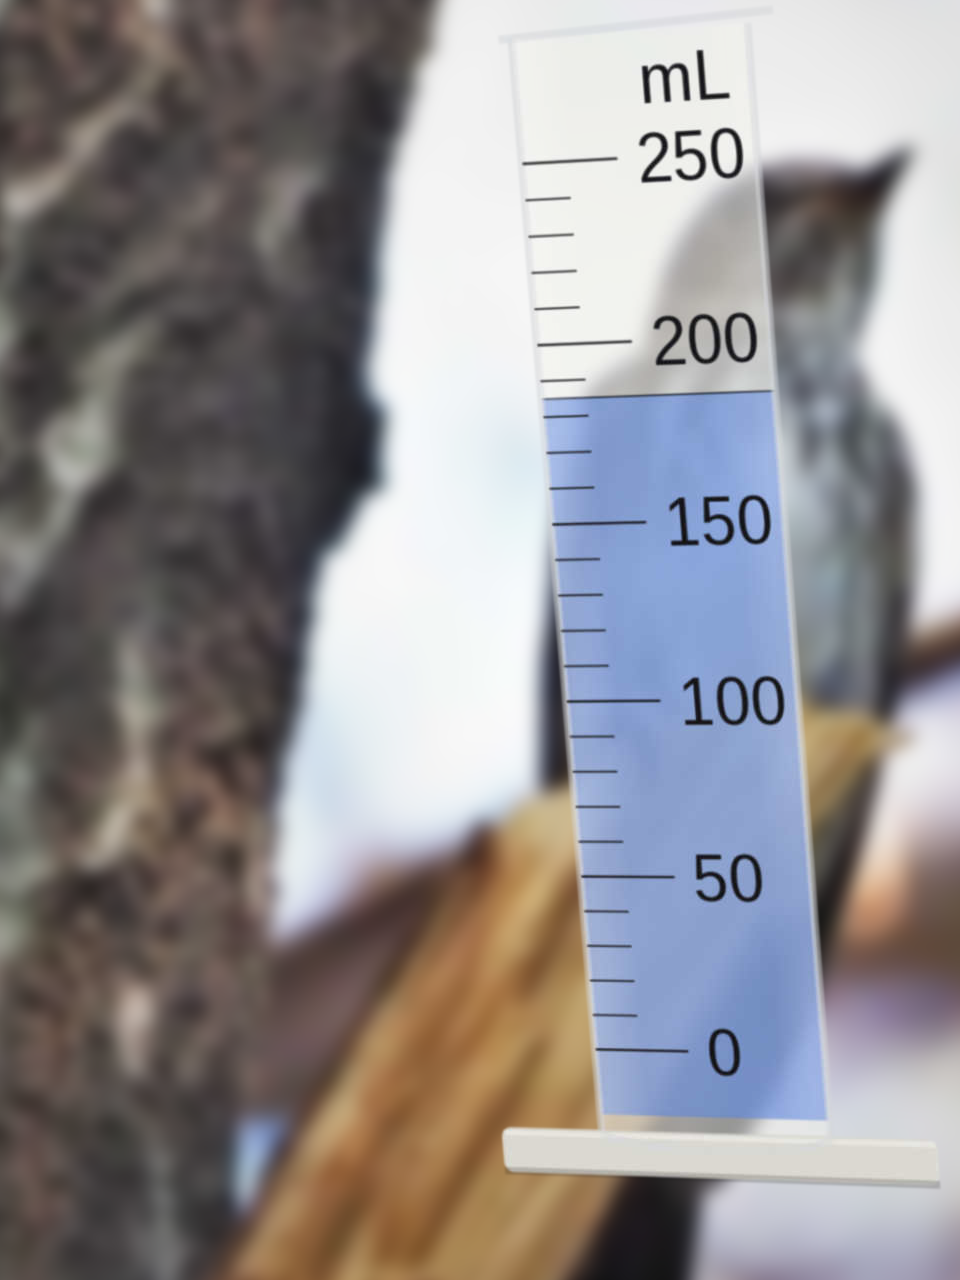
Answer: 185
